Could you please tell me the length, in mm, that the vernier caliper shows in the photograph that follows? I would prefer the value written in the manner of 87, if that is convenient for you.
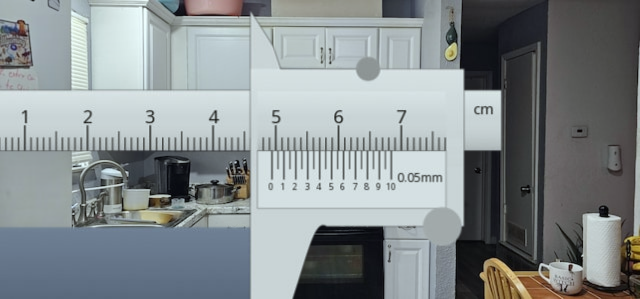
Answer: 49.4
